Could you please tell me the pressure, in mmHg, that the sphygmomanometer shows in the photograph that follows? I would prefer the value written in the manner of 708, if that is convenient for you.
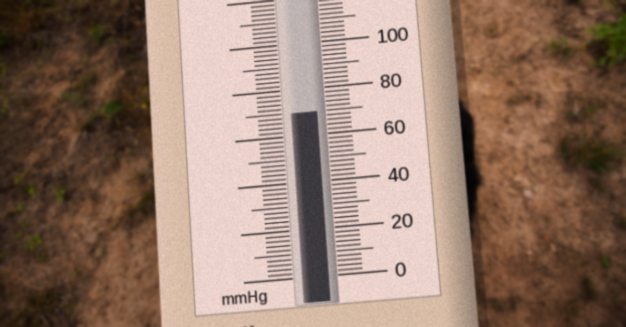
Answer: 70
